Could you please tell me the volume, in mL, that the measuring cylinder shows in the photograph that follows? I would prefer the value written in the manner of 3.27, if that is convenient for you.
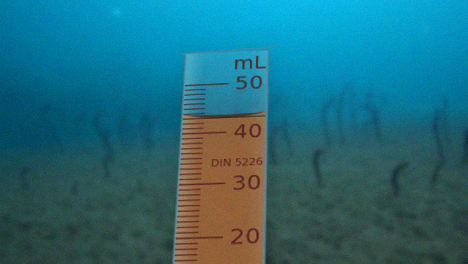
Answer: 43
